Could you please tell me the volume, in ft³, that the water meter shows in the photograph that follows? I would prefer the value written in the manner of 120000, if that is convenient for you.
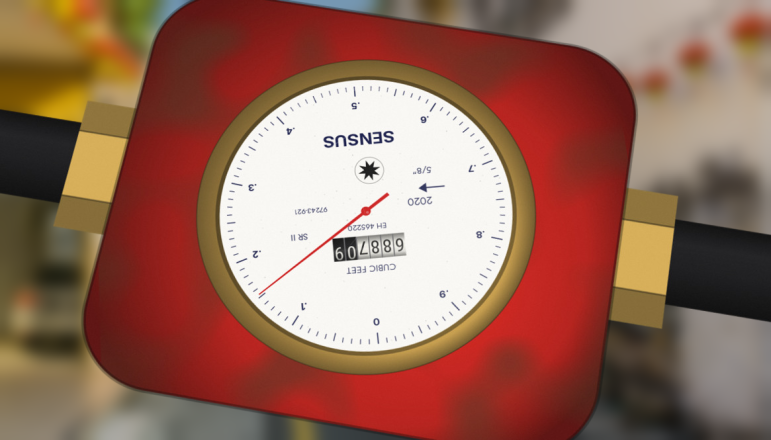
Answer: 688709.15
